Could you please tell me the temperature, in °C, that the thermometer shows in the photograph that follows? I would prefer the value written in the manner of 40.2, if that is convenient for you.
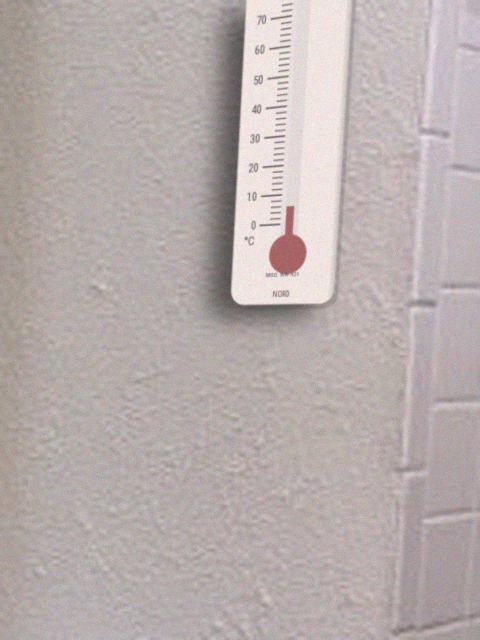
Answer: 6
